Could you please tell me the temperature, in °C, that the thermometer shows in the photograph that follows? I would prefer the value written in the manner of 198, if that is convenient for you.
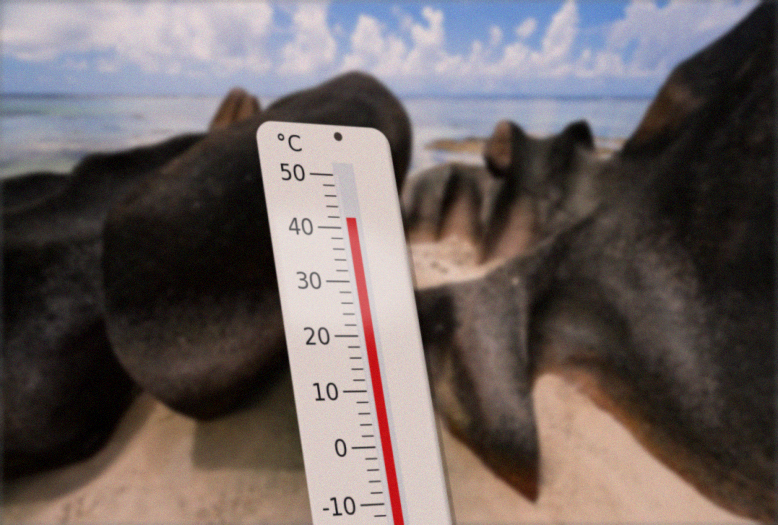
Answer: 42
